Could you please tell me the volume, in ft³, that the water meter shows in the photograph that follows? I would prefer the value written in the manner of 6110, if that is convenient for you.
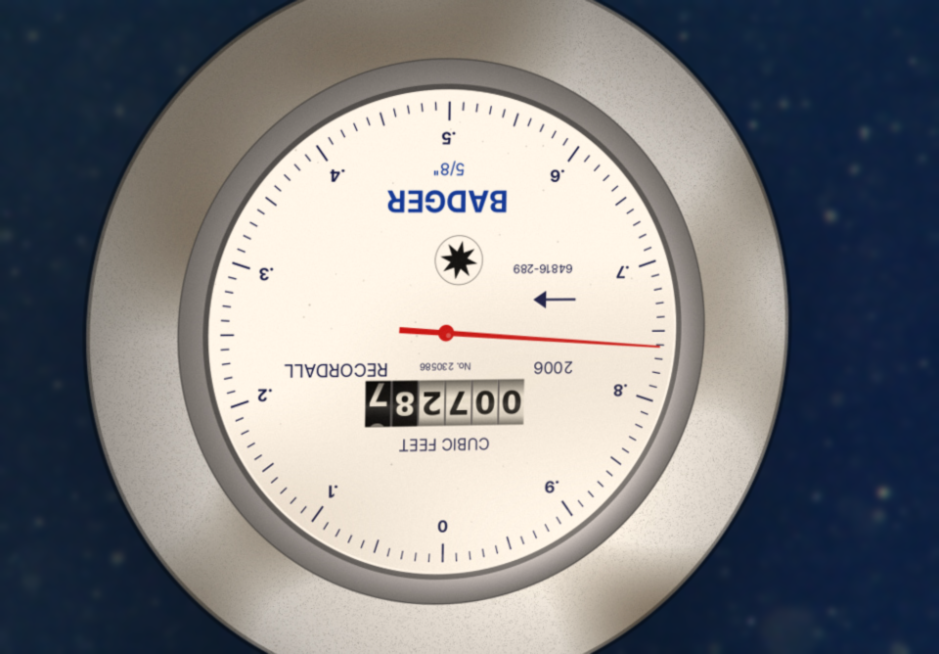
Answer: 7286.76
